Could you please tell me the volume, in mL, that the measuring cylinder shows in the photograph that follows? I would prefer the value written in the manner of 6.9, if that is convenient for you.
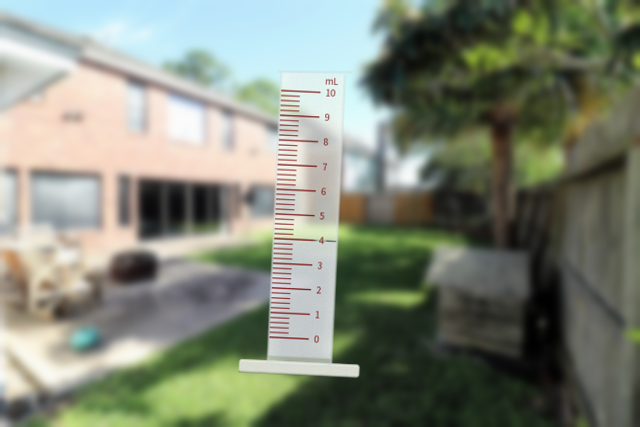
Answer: 4
